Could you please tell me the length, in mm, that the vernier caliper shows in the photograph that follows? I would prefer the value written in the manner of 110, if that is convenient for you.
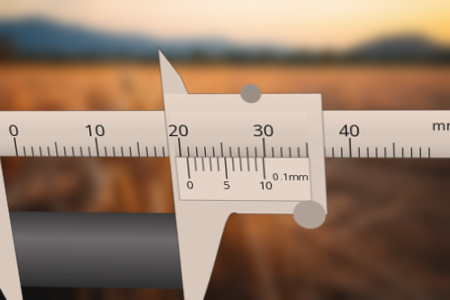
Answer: 20.8
